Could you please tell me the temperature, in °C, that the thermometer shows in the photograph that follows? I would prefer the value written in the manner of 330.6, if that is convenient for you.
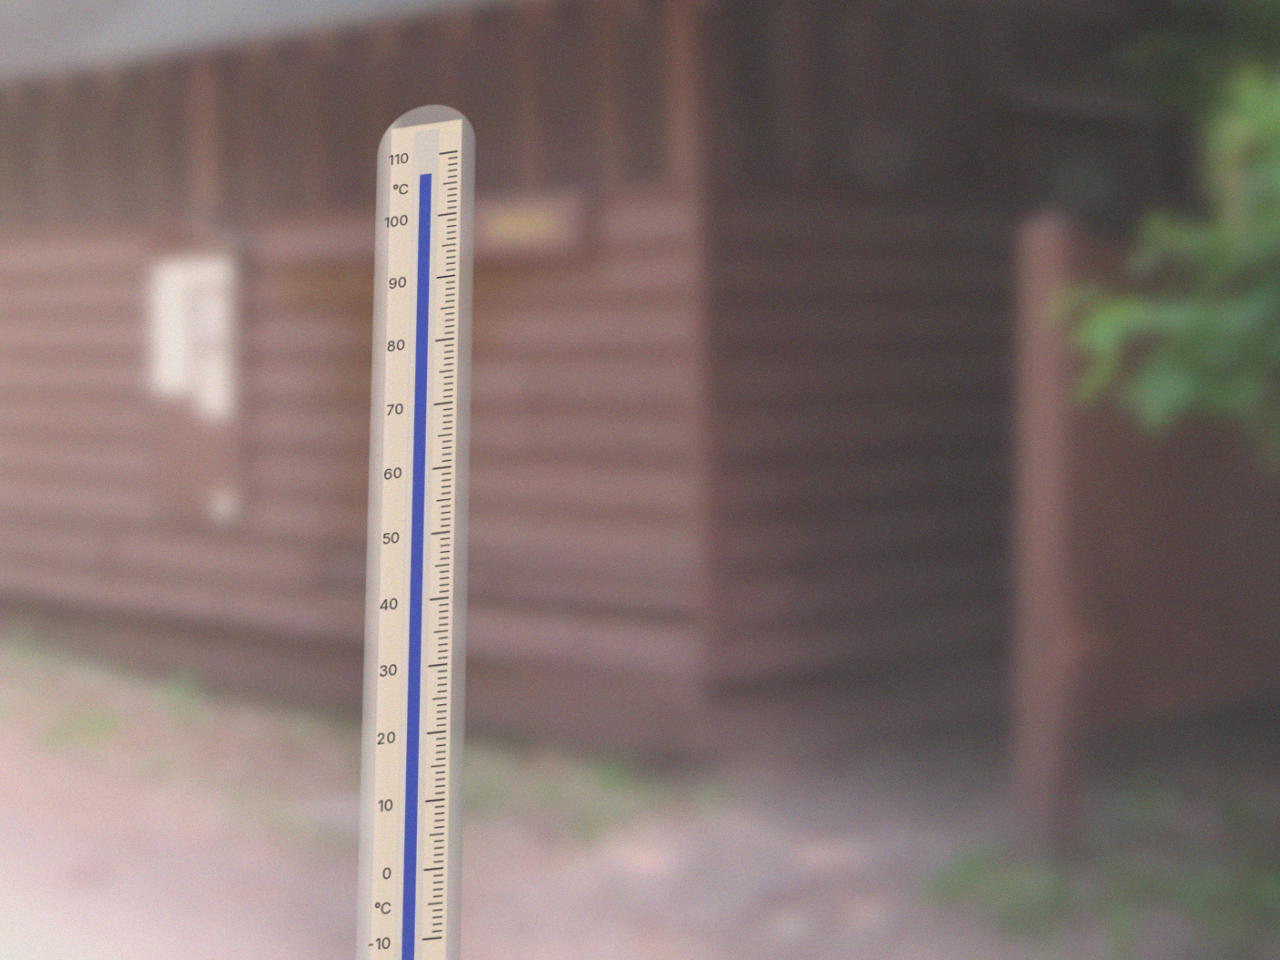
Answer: 107
